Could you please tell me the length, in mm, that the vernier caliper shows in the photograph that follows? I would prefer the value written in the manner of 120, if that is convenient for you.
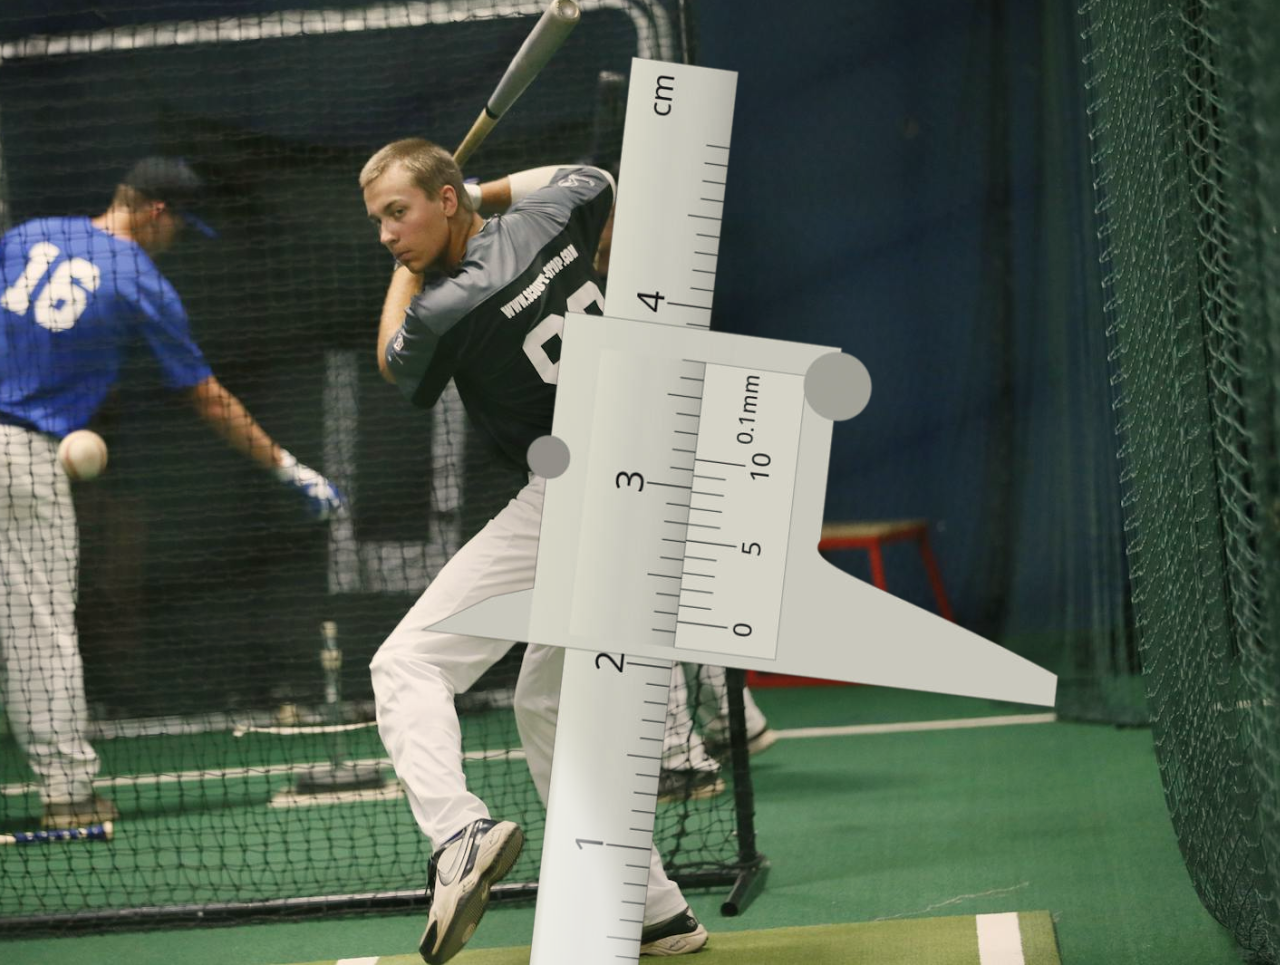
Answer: 22.6
